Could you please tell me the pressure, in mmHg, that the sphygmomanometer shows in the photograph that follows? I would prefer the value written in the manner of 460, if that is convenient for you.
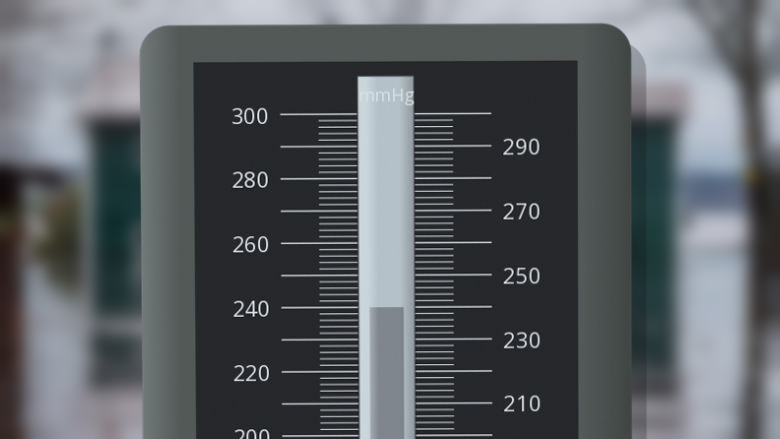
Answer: 240
